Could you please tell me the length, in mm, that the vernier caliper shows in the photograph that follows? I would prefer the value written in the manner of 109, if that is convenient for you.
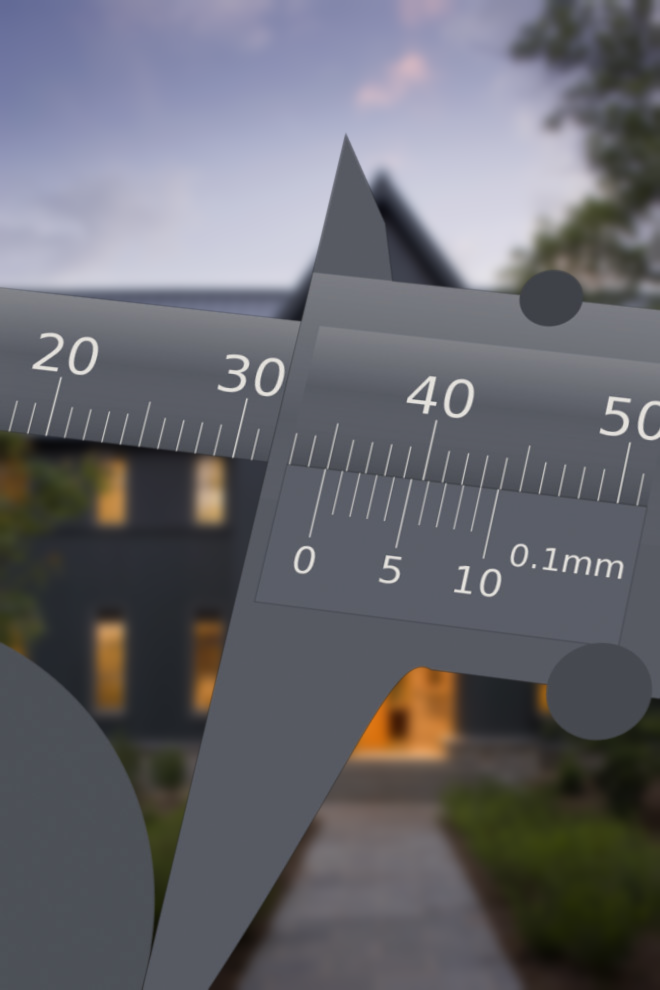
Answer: 34.9
